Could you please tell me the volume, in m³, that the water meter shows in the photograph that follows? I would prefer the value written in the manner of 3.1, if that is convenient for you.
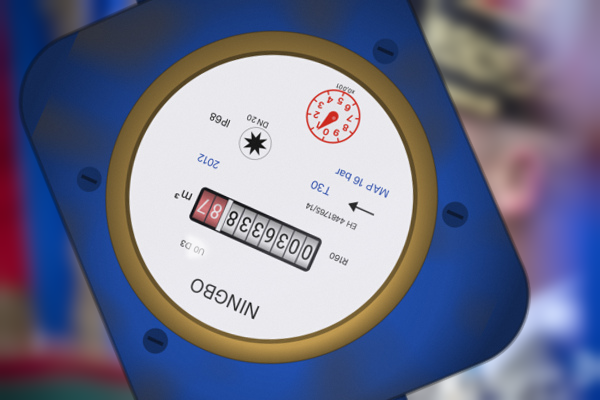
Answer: 36338.870
